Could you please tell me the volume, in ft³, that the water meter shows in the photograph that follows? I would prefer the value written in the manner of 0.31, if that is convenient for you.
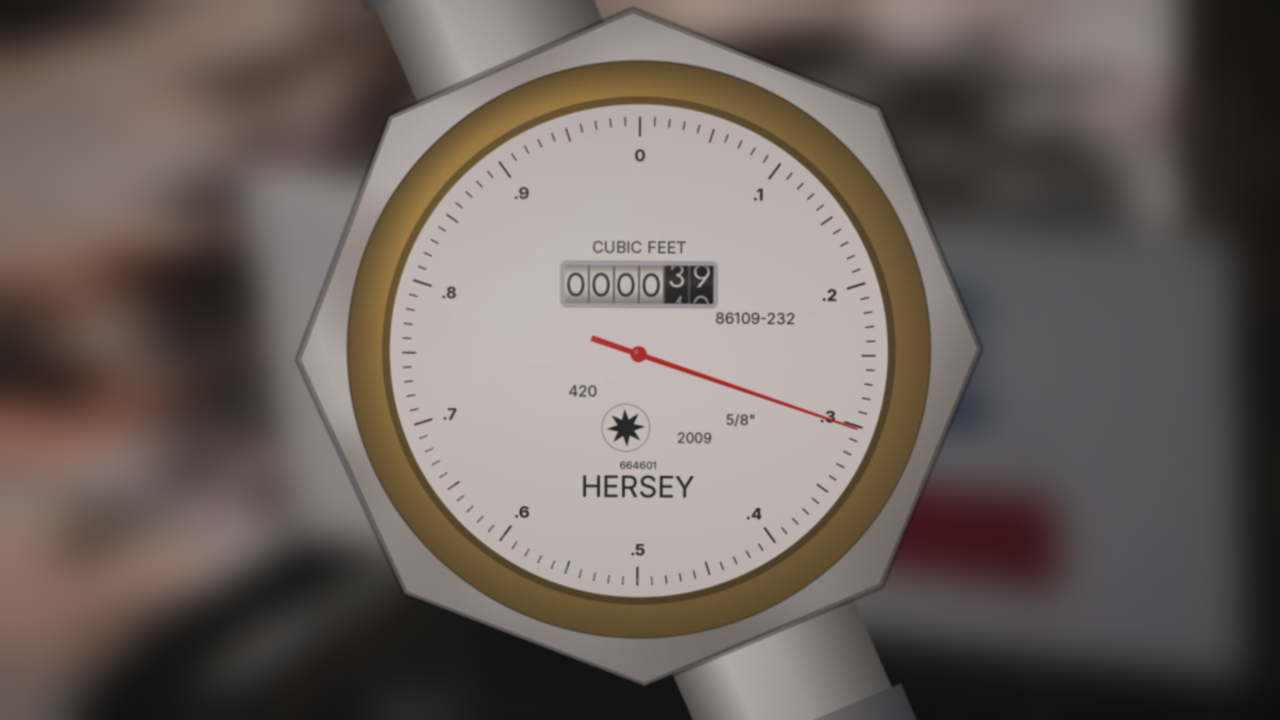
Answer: 39.30
